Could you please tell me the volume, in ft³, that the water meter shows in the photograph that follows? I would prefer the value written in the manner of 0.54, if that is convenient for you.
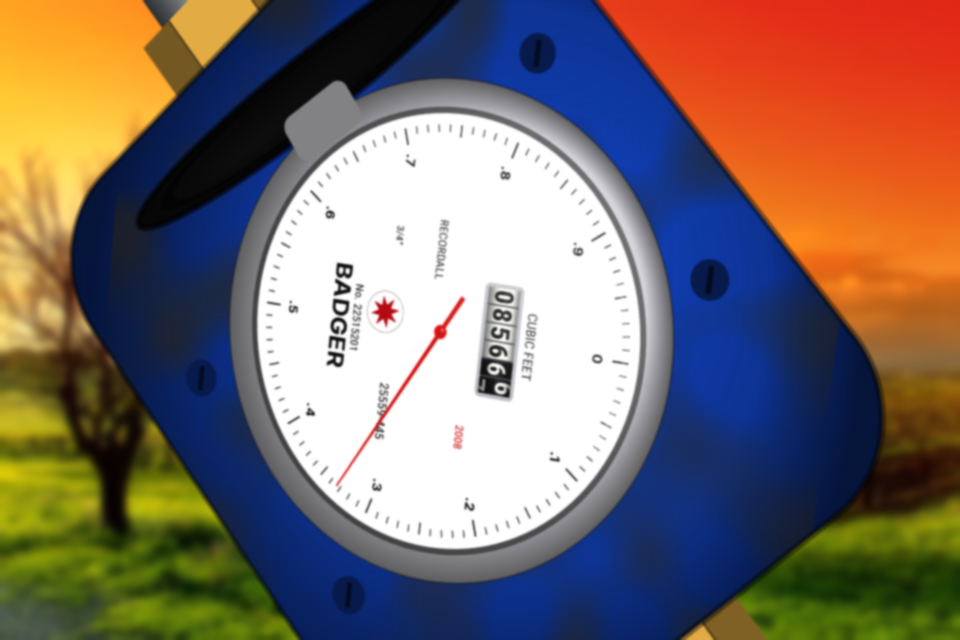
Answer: 85666.33
